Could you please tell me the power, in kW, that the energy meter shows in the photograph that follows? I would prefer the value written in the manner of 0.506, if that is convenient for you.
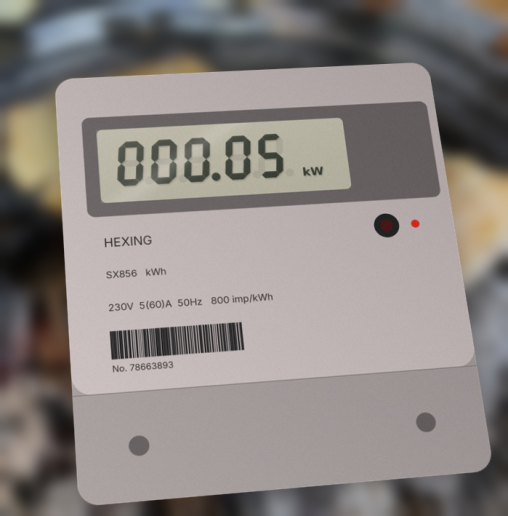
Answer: 0.05
